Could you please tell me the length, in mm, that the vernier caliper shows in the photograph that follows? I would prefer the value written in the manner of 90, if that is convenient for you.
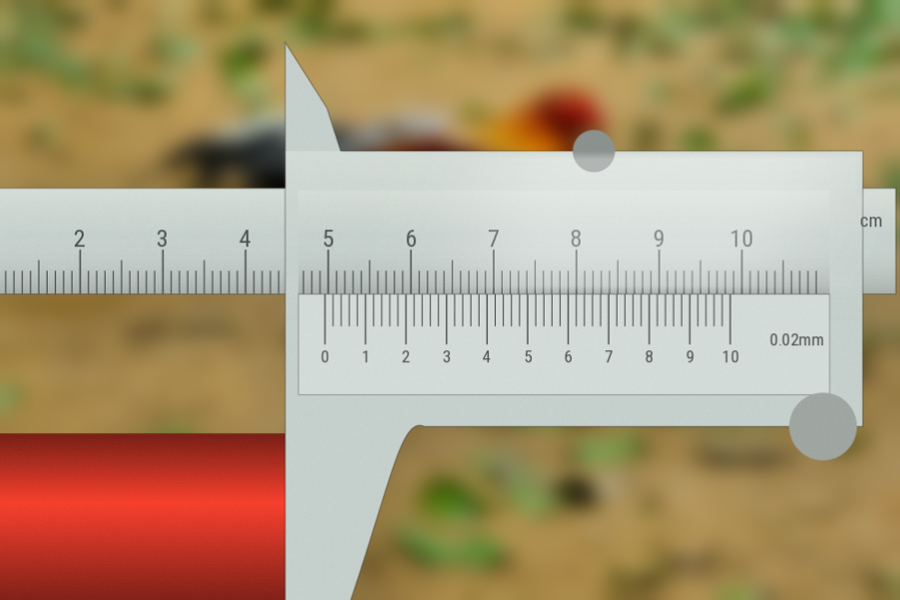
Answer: 49.6
